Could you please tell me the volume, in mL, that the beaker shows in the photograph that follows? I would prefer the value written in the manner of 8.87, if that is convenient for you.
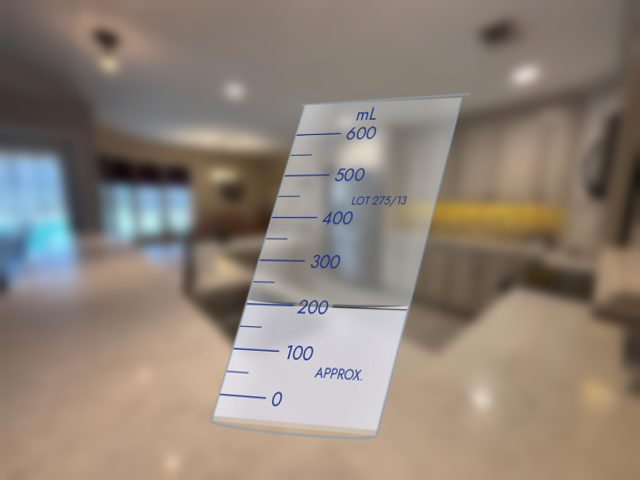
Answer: 200
